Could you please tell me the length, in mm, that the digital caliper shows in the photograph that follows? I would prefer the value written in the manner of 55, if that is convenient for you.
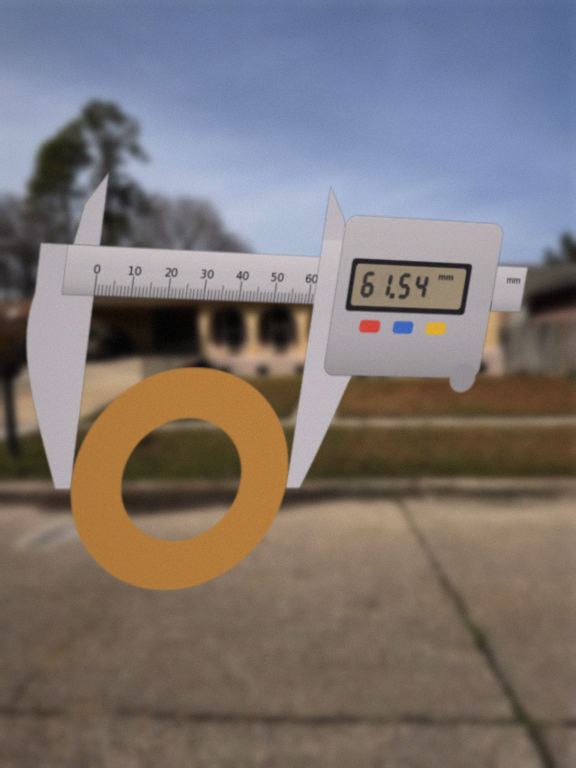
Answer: 61.54
